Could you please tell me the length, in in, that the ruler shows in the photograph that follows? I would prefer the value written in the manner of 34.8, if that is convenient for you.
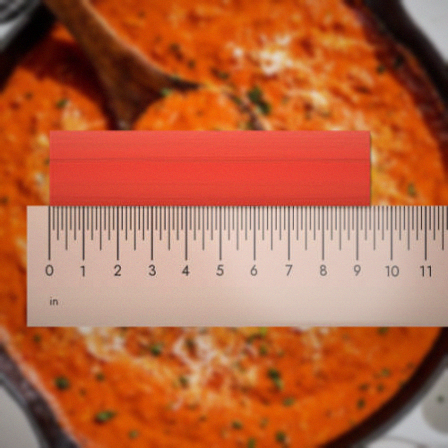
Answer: 9.375
